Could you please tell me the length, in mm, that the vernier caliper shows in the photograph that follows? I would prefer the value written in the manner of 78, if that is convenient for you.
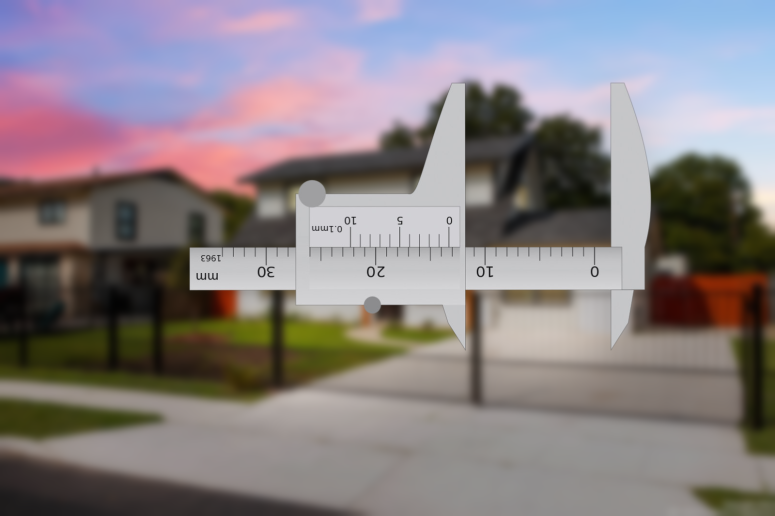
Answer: 13.3
